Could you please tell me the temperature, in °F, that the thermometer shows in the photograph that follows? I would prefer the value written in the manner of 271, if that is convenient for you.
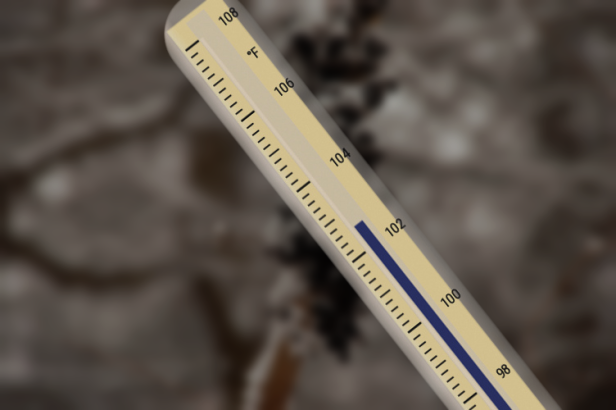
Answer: 102.6
